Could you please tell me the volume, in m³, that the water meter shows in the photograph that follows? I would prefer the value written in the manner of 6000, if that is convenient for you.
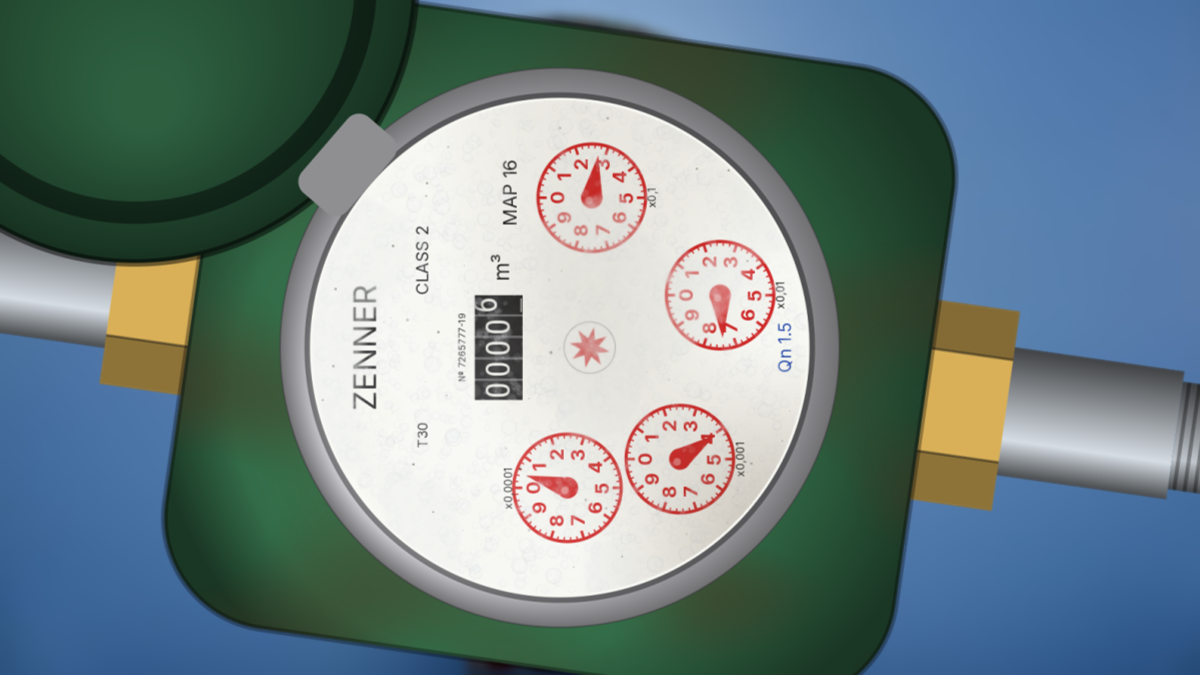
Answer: 6.2740
